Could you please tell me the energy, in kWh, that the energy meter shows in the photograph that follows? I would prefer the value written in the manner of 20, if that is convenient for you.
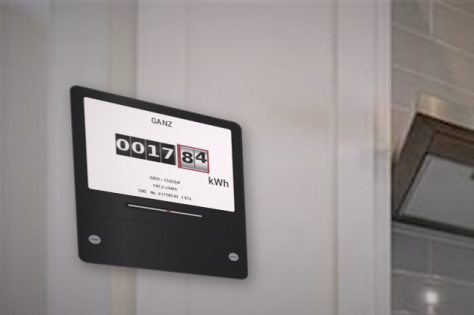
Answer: 17.84
